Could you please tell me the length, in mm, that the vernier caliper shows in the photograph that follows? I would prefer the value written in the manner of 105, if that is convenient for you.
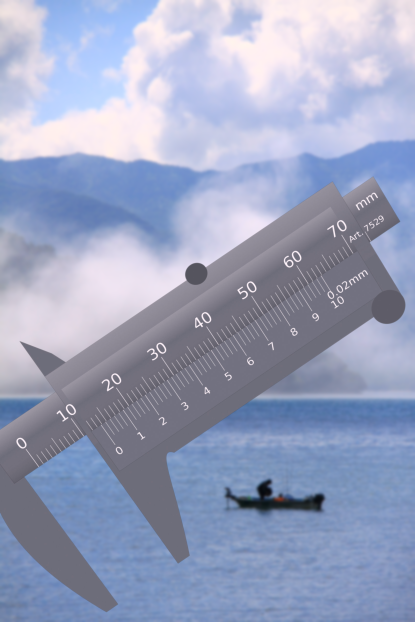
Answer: 13.8
